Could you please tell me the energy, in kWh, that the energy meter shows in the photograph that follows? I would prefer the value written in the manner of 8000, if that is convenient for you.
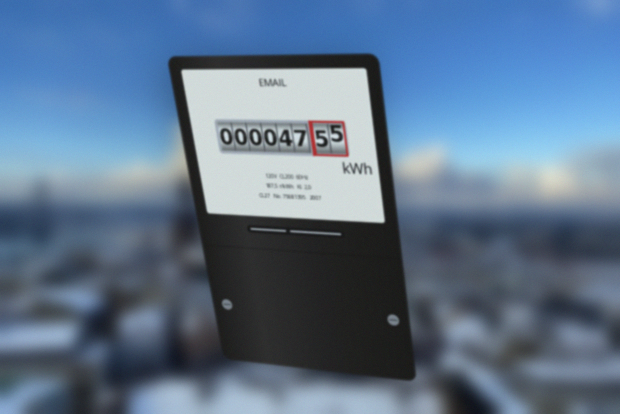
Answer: 47.55
